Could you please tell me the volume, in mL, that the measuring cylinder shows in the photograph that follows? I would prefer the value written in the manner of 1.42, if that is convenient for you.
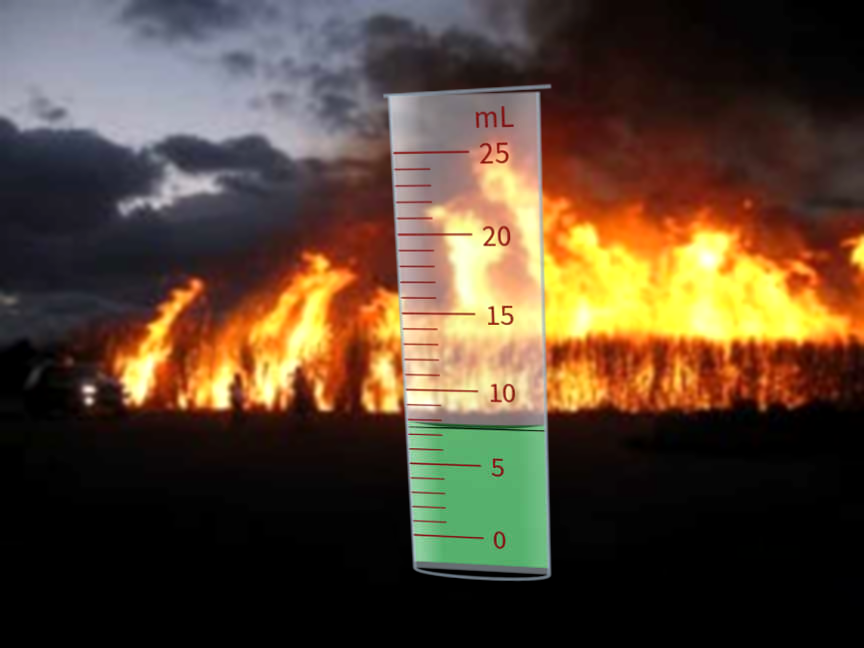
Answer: 7.5
